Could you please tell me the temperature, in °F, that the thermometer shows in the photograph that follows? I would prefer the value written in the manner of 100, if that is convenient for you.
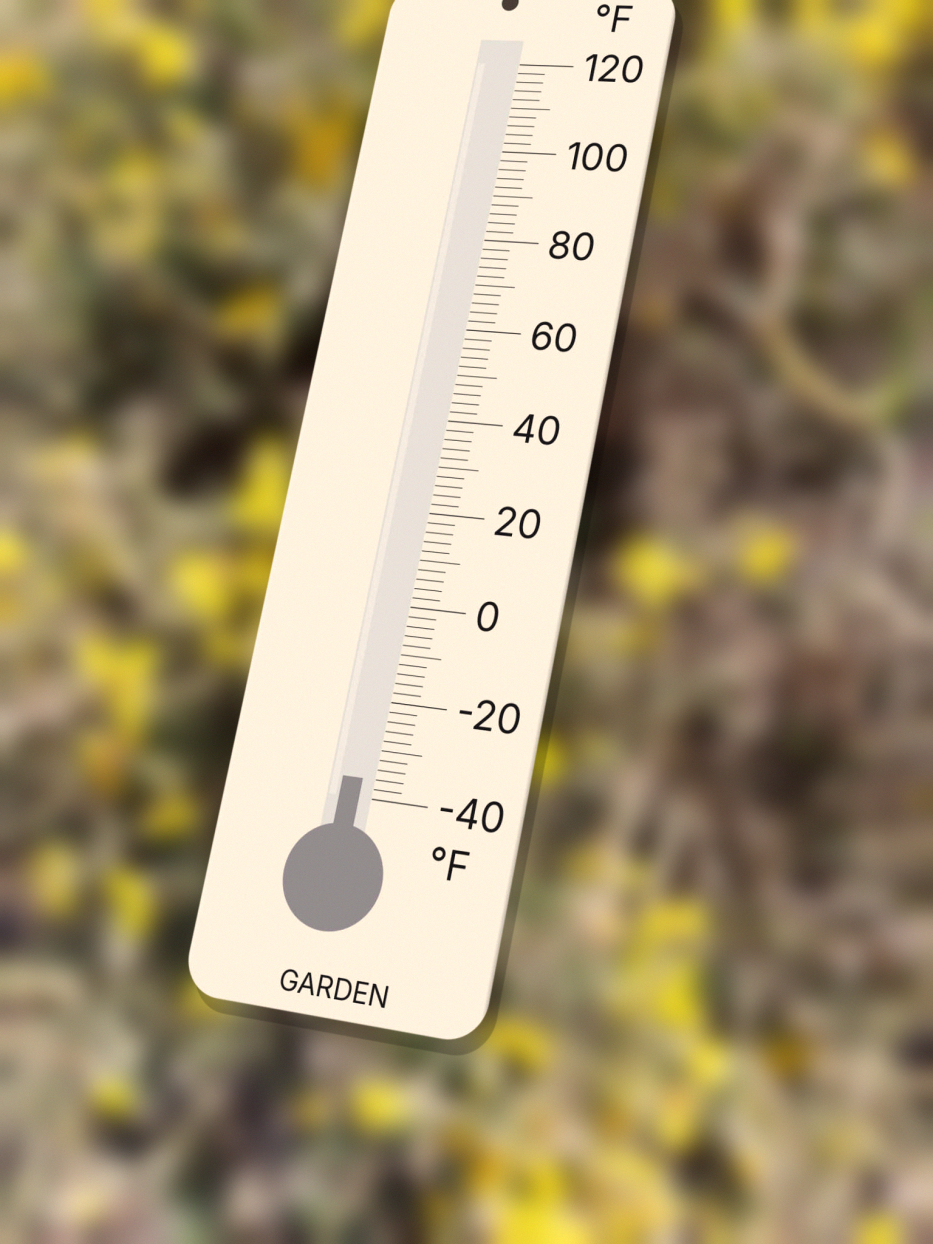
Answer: -36
